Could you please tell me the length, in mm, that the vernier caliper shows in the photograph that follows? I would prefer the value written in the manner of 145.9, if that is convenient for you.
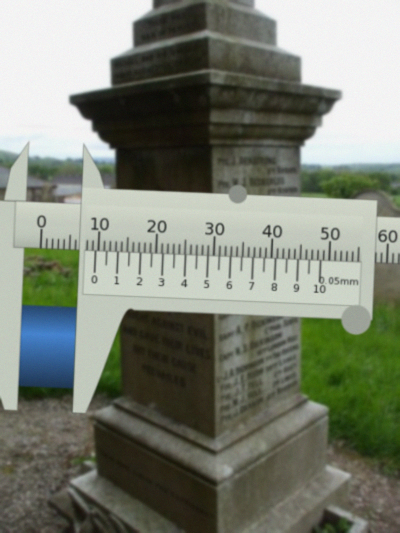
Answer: 9.5
